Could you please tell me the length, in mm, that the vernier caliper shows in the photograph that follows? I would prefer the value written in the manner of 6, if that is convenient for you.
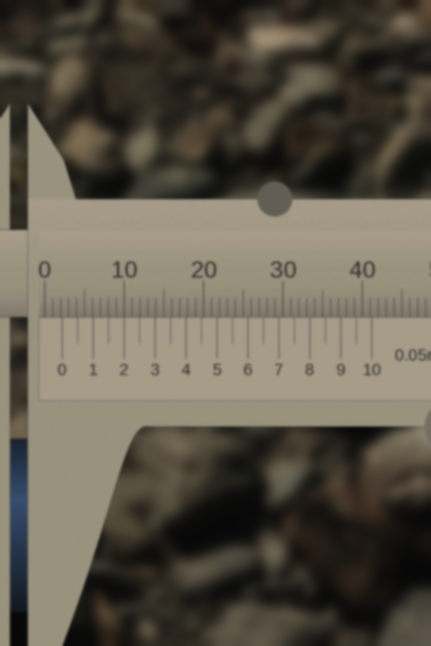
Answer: 2.2
